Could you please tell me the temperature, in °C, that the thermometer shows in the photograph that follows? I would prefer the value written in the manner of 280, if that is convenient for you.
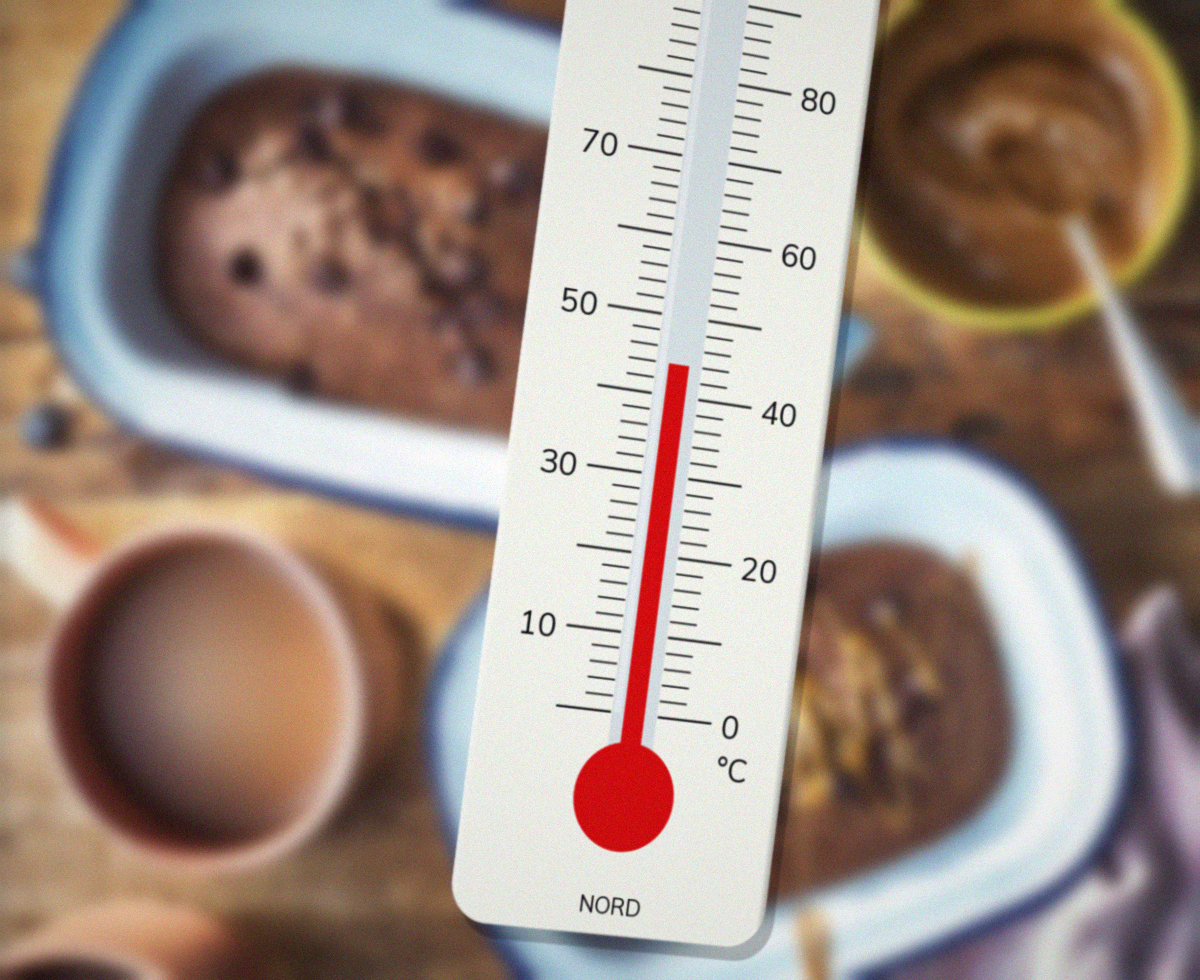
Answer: 44
